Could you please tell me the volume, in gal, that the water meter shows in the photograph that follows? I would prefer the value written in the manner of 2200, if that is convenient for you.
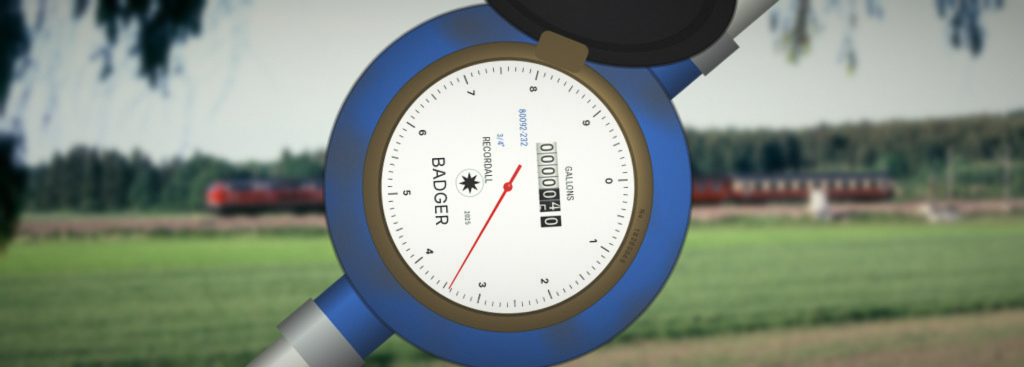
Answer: 43.4
